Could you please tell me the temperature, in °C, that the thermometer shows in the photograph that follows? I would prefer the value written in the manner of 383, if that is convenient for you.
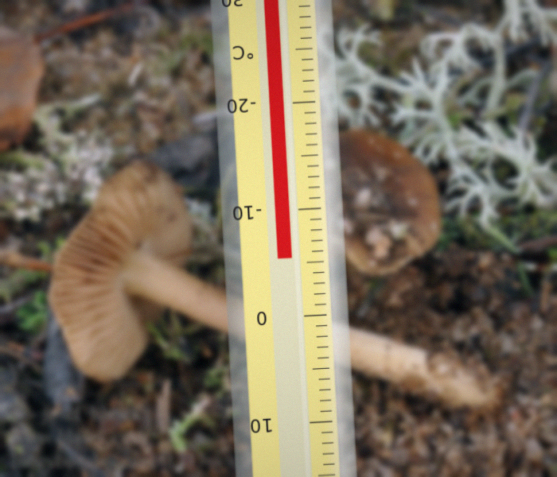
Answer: -5.5
